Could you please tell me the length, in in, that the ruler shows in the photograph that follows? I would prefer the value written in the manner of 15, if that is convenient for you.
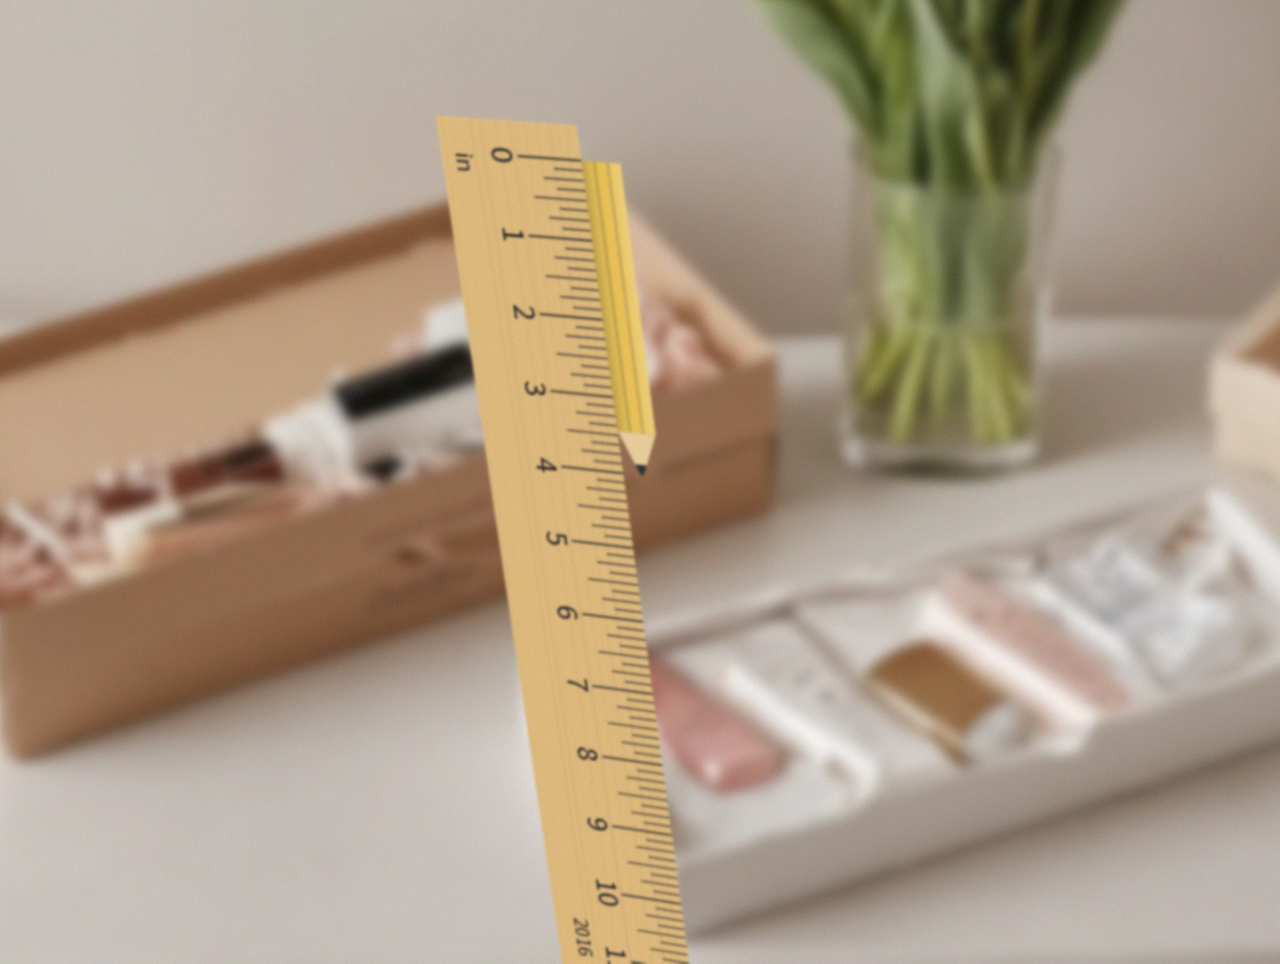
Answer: 4
